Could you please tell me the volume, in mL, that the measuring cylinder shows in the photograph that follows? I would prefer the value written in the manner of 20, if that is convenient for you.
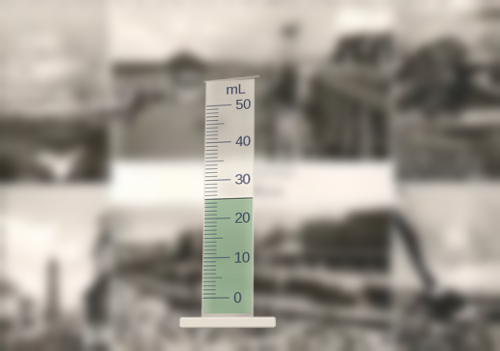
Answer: 25
